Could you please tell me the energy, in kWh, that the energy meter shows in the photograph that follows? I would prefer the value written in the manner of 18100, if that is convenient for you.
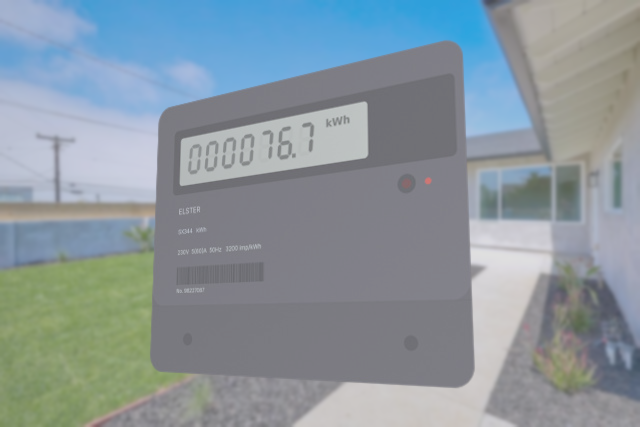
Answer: 76.7
